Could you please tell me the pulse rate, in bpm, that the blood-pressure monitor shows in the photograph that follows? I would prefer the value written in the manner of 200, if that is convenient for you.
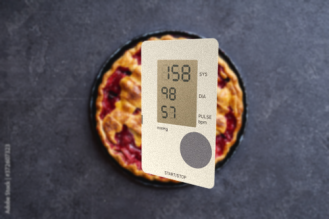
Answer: 57
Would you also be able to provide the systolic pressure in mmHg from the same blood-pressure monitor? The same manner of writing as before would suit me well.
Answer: 158
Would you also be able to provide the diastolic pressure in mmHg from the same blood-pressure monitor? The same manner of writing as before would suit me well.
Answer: 98
